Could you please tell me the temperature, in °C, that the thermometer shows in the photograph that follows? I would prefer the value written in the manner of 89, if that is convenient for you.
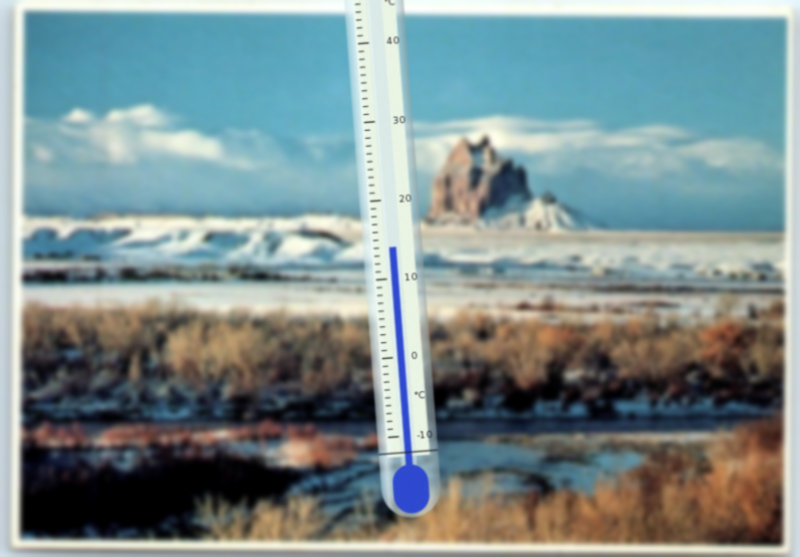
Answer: 14
